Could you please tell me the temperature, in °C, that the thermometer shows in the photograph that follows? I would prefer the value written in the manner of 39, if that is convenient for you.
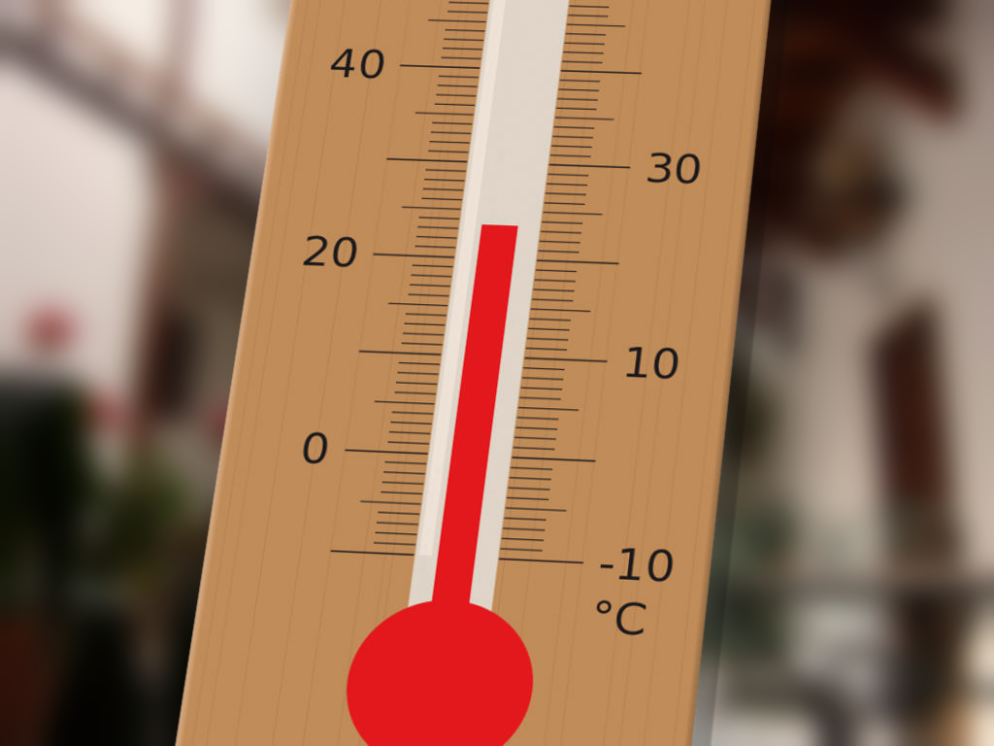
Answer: 23.5
